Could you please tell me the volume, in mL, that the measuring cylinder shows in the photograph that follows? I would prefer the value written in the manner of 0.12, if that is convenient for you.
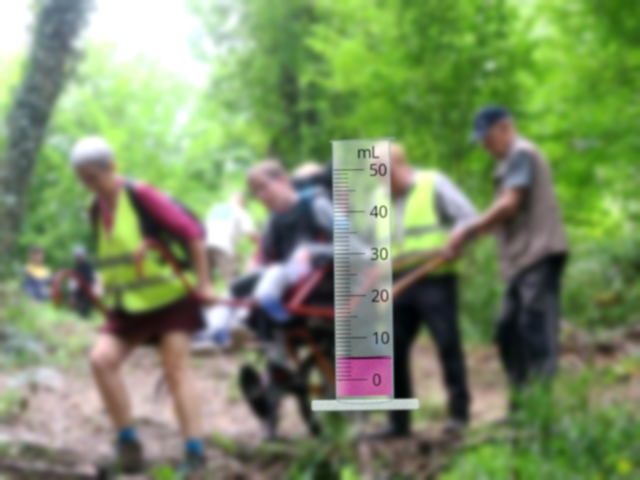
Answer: 5
